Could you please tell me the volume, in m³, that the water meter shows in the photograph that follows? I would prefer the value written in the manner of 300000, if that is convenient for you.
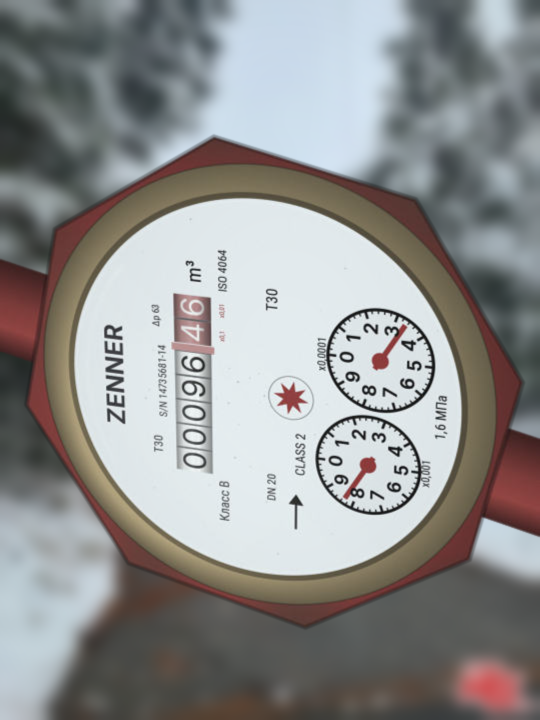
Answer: 96.4683
